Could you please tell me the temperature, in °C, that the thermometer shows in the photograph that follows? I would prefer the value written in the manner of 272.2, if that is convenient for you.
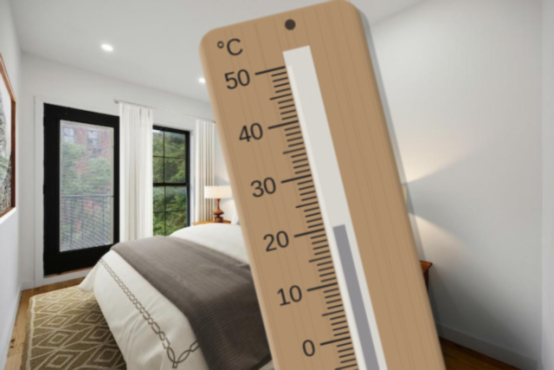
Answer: 20
